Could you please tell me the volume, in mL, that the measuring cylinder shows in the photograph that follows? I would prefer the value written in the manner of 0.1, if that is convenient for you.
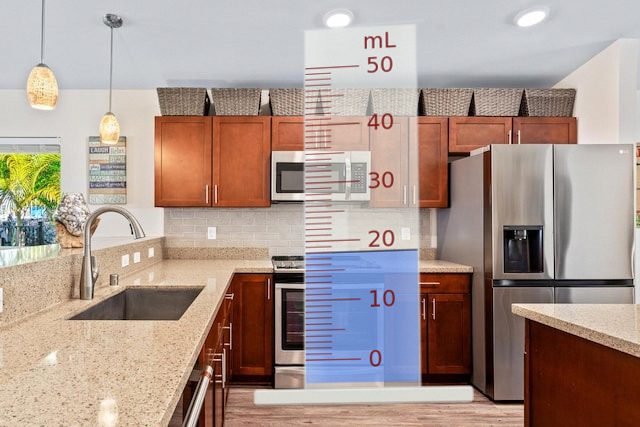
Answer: 18
